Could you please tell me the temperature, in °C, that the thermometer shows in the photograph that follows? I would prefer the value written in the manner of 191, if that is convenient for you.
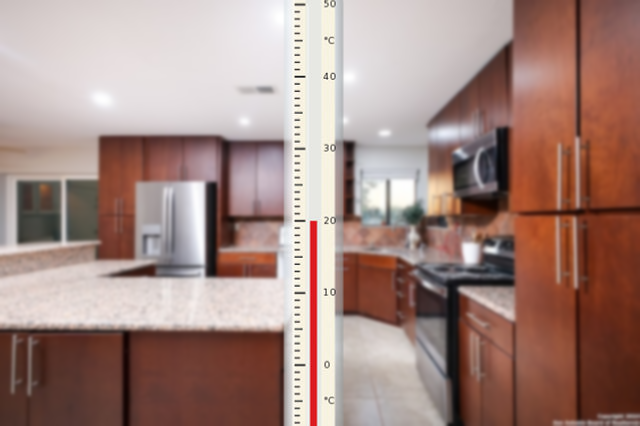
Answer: 20
